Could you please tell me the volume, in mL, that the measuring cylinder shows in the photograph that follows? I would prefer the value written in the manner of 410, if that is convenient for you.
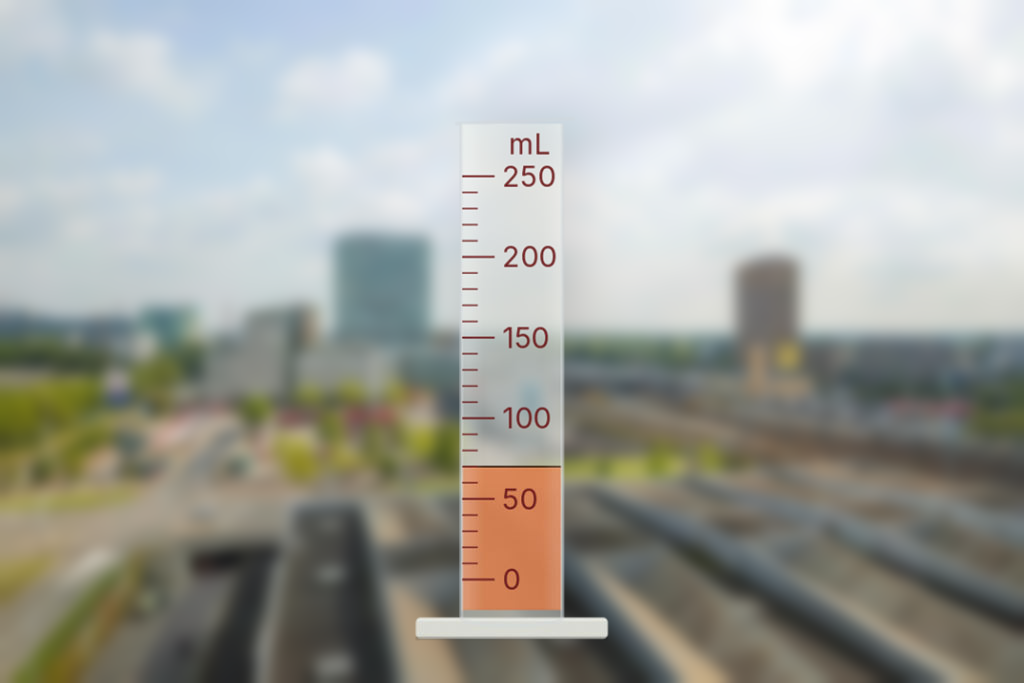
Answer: 70
